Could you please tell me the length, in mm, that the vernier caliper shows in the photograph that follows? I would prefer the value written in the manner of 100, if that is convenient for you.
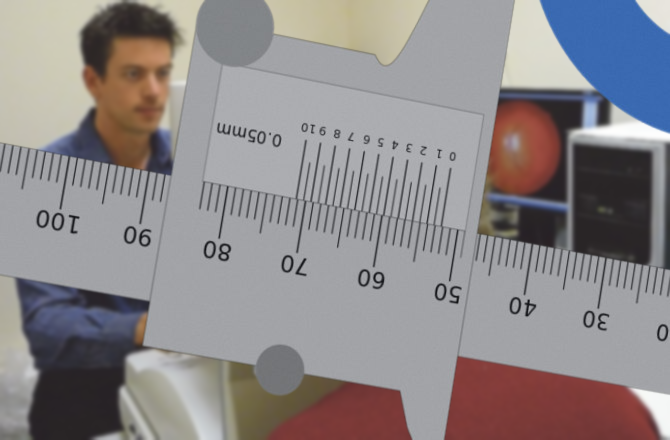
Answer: 52.2
